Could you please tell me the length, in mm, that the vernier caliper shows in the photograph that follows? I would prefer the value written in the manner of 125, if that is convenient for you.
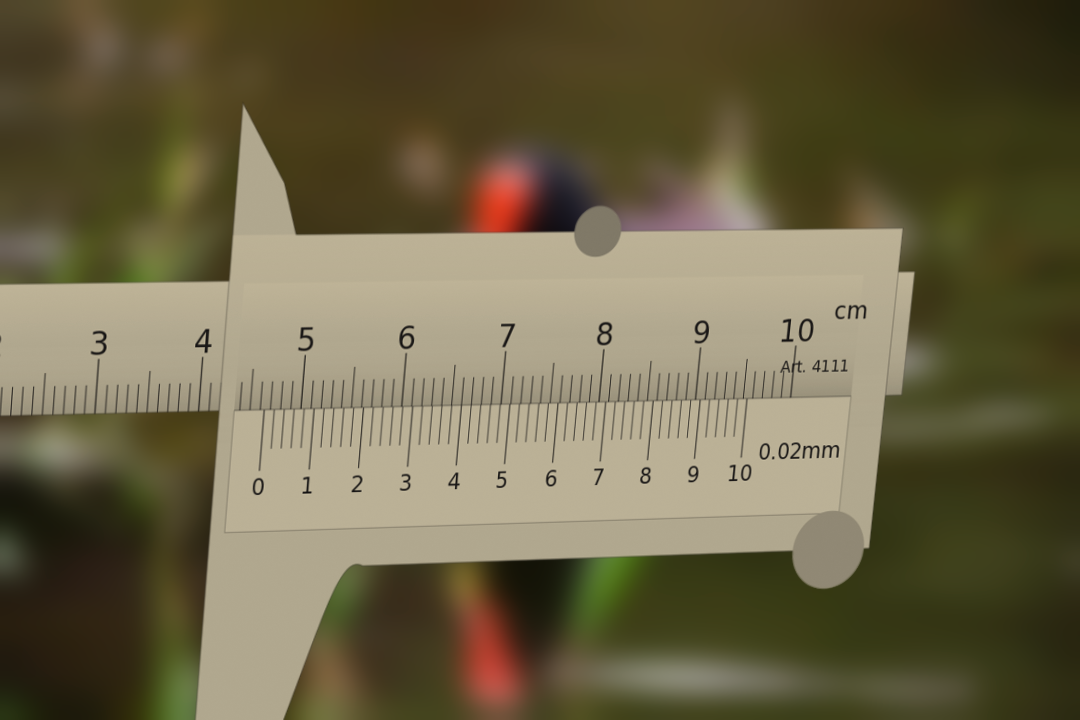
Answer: 46.4
